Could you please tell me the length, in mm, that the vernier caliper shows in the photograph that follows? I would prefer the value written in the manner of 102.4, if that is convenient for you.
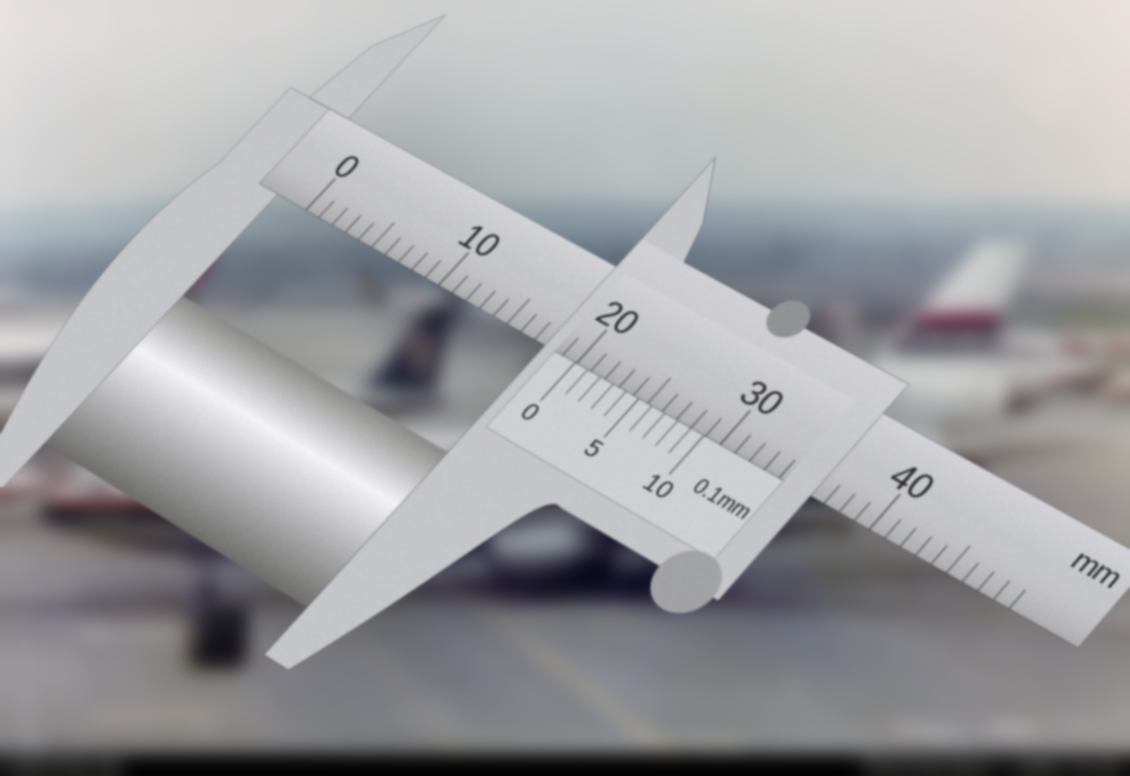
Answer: 19.9
